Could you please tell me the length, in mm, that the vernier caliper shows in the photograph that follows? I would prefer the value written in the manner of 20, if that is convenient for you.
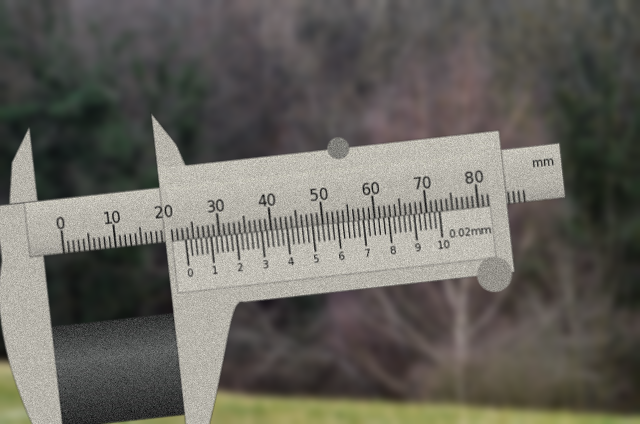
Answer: 23.5
